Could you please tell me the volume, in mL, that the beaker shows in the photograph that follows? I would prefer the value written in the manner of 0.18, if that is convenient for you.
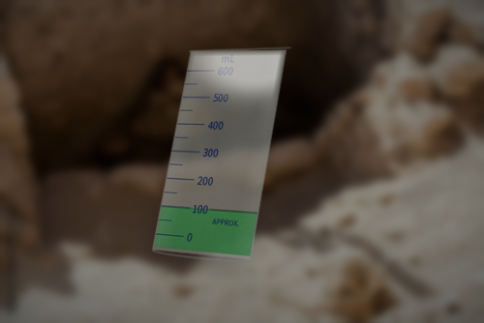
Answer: 100
